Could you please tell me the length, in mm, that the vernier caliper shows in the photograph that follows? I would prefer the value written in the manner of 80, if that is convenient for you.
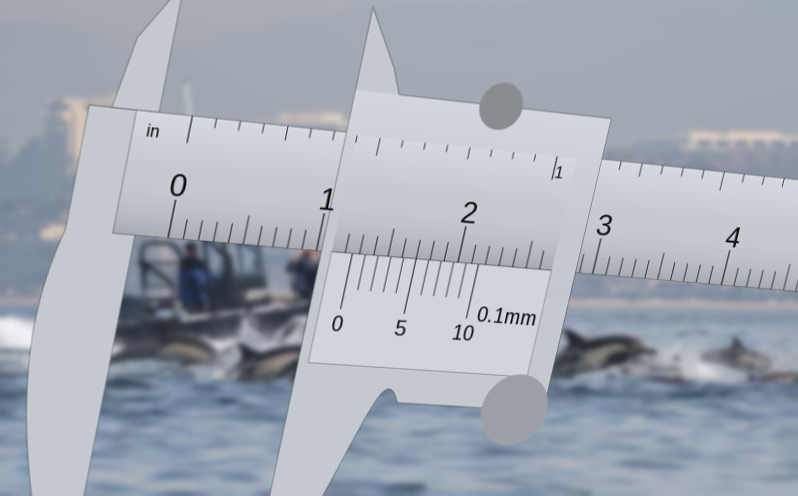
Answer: 12.5
